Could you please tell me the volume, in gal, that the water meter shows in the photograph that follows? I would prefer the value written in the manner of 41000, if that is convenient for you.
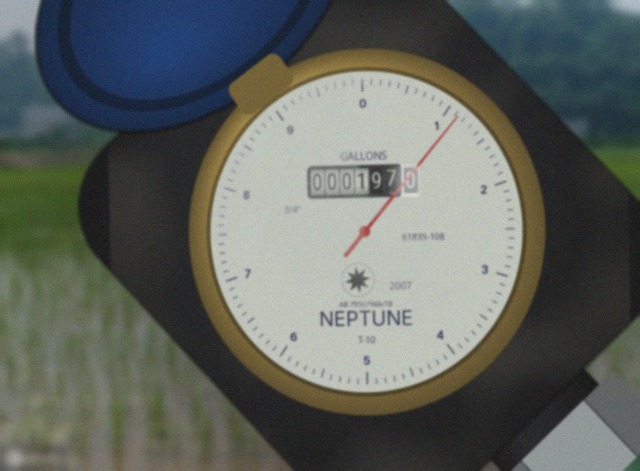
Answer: 1971.1
